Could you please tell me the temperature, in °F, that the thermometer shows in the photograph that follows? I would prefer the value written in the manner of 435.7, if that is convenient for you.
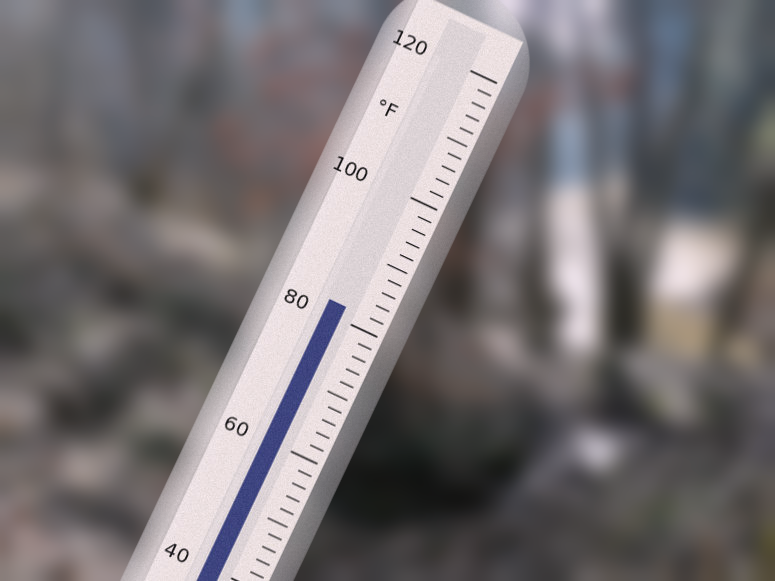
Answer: 82
